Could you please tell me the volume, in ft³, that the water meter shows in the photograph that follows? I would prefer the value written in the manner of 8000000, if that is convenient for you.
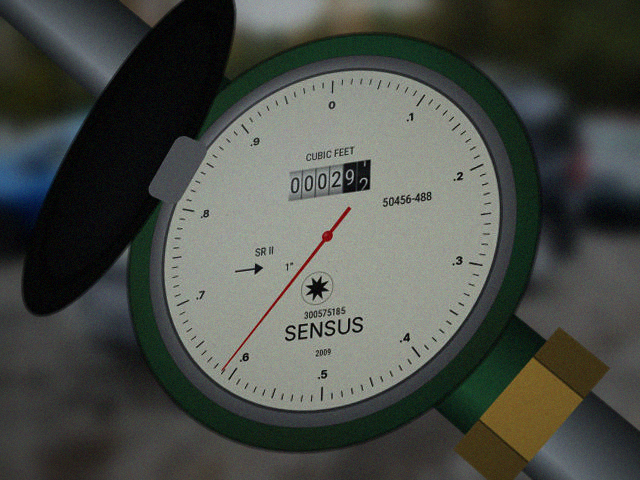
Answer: 291.61
